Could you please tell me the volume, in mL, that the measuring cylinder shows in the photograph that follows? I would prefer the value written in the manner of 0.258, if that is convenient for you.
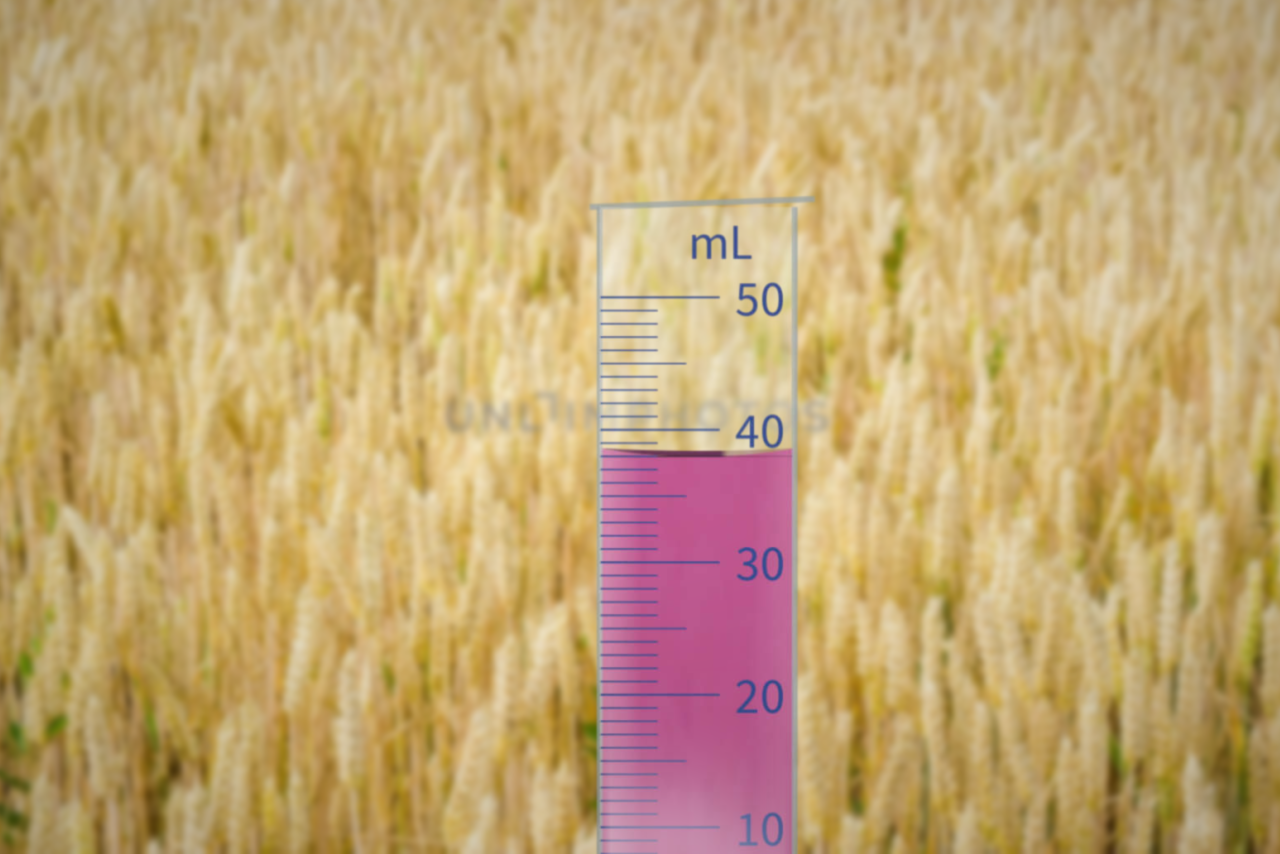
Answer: 38
